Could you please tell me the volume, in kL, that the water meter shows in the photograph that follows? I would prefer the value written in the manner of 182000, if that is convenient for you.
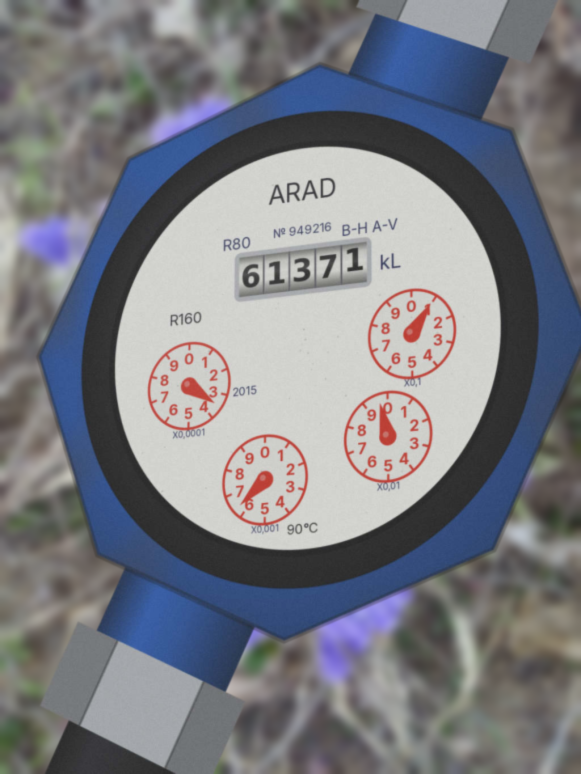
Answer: 61371.0963
